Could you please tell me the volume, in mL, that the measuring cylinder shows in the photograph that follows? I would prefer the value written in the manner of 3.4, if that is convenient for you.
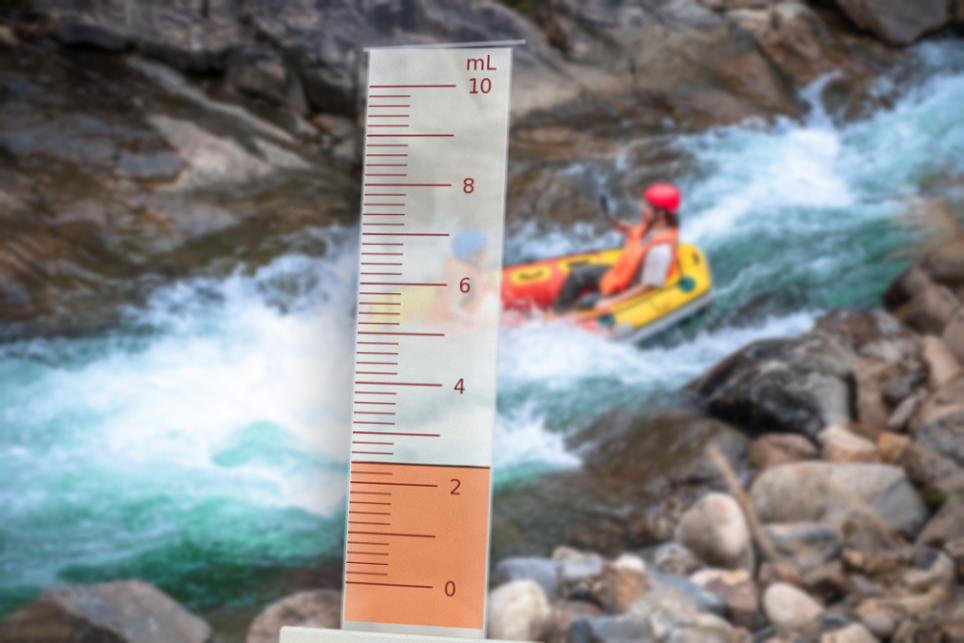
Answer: 2.4
